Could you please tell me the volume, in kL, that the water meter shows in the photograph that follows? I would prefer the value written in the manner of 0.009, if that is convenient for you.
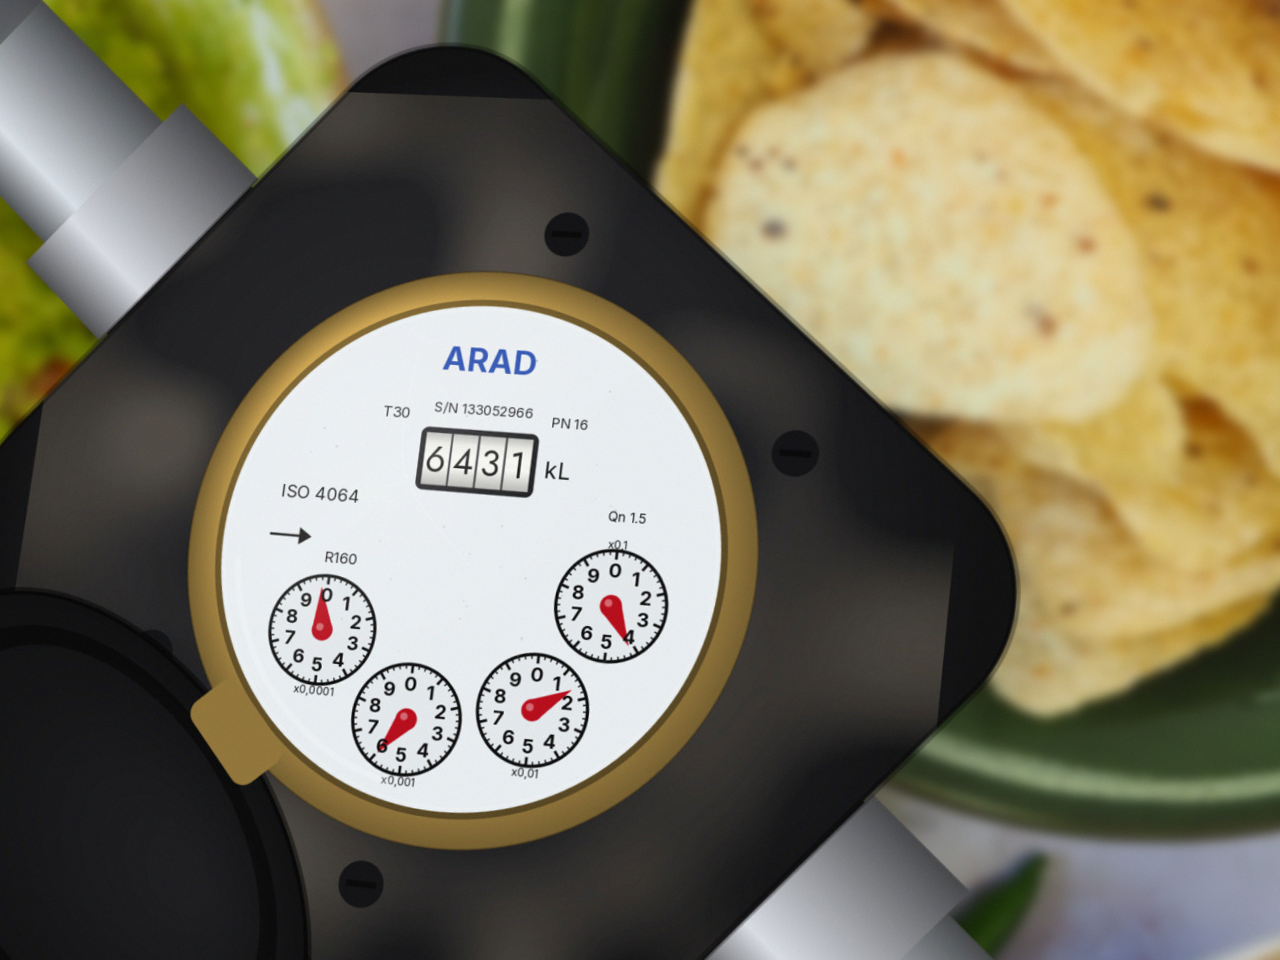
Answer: 6431.4159
